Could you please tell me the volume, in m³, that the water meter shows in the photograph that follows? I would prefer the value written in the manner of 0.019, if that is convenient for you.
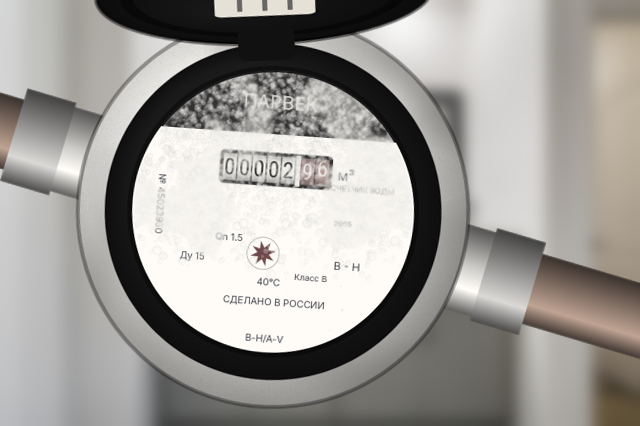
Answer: 2.96
